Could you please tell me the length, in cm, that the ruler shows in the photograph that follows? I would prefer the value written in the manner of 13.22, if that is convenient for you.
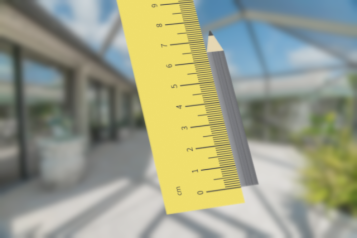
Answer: 7.5
